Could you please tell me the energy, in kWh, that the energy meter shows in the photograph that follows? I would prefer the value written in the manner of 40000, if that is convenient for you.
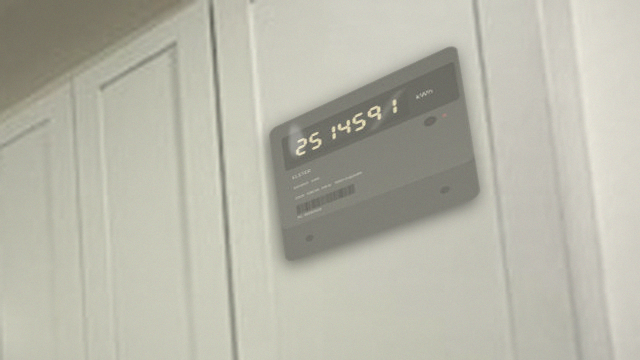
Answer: 2514591
